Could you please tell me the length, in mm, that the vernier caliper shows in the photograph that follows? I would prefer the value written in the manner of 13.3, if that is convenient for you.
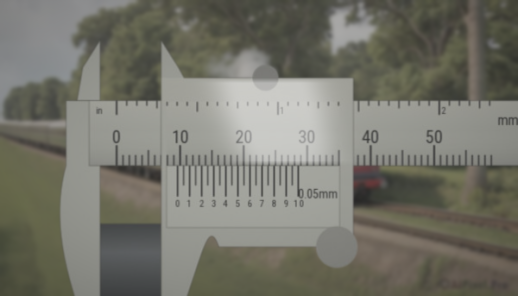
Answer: 9.6
